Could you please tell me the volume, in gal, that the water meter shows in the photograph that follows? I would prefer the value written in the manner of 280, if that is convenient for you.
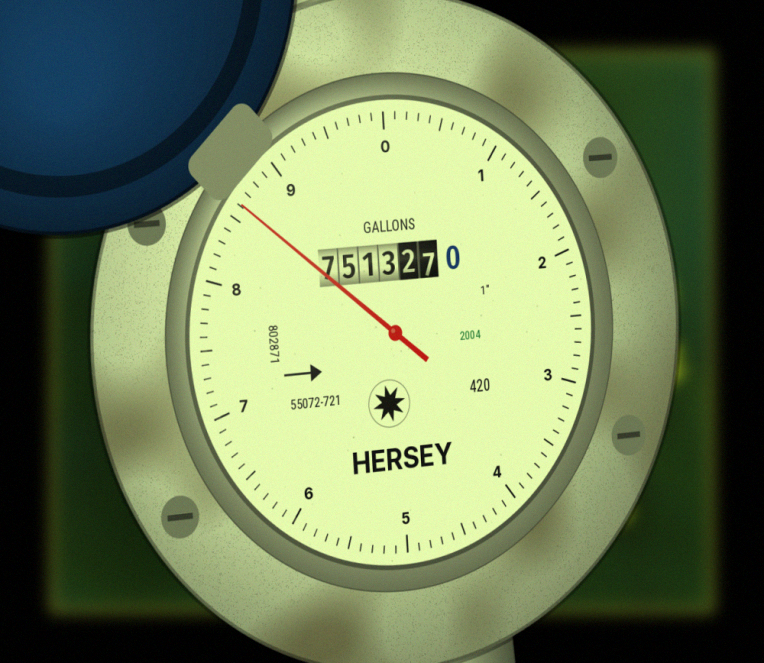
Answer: 7513268.6
